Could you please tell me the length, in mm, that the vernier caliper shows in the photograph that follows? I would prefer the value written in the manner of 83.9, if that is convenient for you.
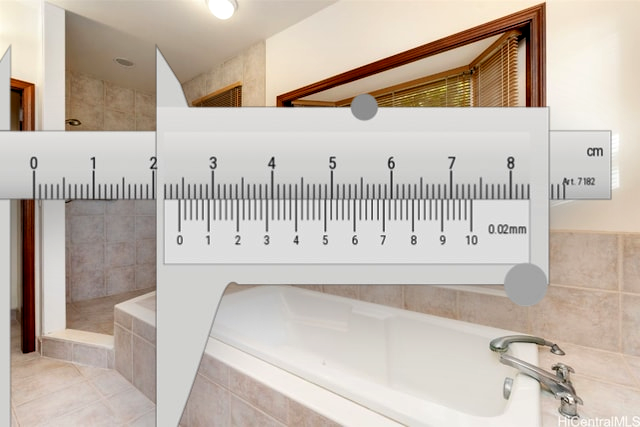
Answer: 24.4
